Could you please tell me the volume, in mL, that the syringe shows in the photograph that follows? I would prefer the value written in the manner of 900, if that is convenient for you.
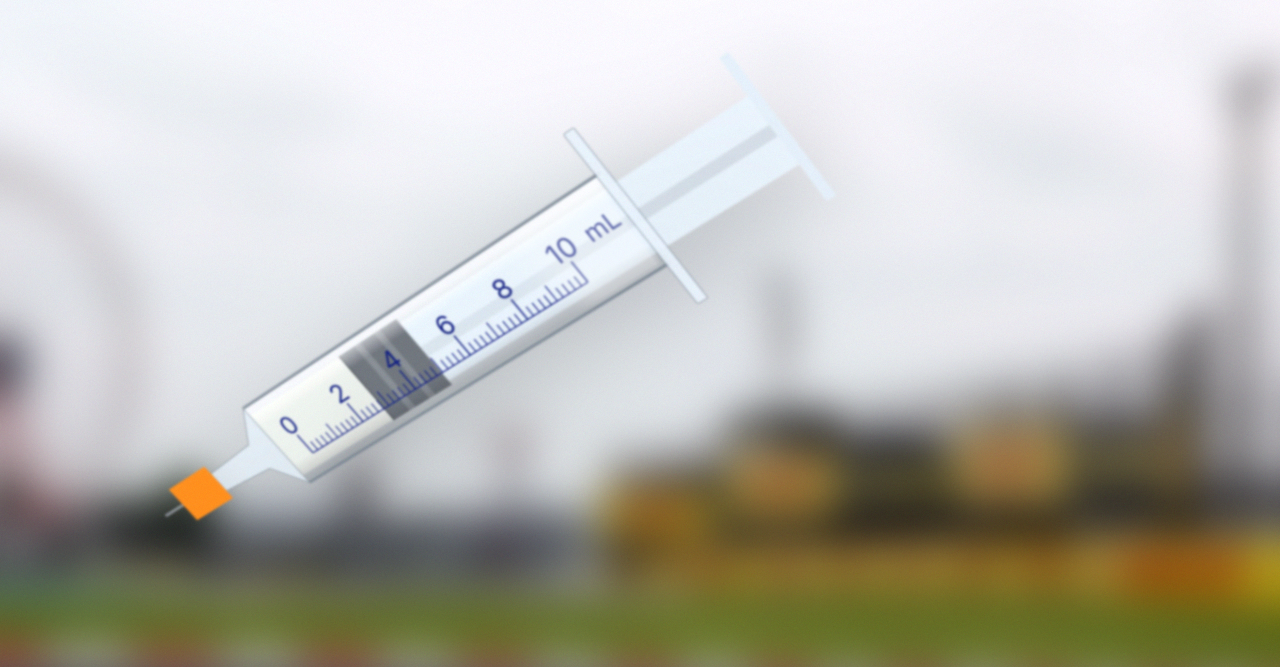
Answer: 2.8
